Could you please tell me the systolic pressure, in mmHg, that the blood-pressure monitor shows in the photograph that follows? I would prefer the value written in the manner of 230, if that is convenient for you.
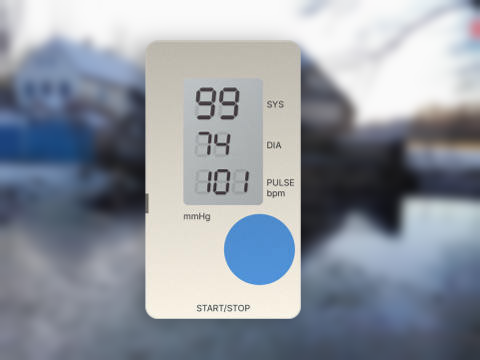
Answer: 99
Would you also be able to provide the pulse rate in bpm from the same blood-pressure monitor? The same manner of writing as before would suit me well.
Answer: 101
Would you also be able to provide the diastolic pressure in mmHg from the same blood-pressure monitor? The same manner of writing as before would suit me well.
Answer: 74
